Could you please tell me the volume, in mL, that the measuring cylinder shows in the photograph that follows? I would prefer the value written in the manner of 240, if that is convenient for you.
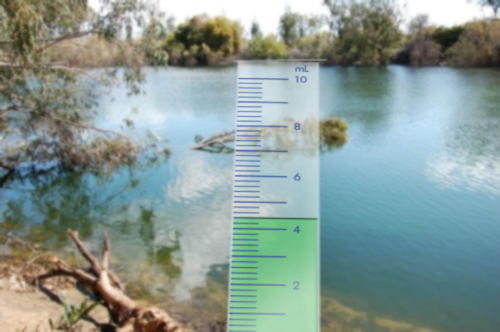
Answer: 4.4
